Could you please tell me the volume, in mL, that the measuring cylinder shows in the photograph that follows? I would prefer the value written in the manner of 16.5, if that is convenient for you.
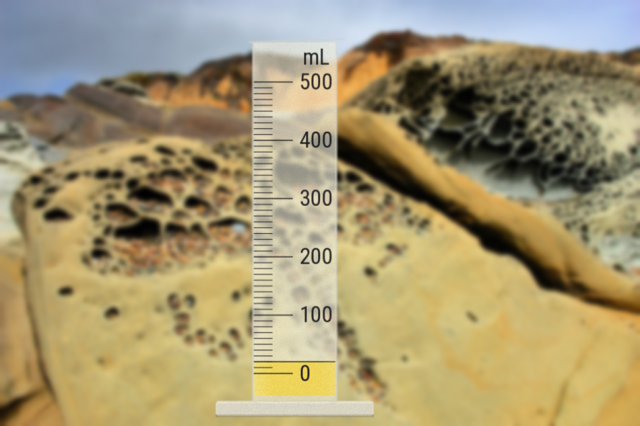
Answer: 20
